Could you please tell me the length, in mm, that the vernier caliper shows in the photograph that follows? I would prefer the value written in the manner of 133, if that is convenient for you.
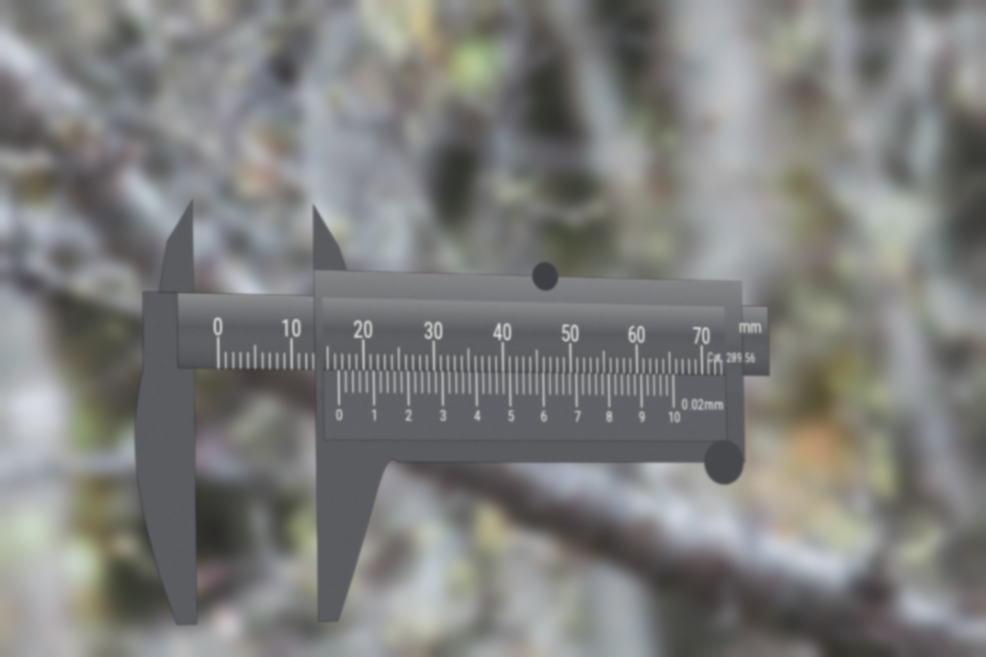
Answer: 16.5
